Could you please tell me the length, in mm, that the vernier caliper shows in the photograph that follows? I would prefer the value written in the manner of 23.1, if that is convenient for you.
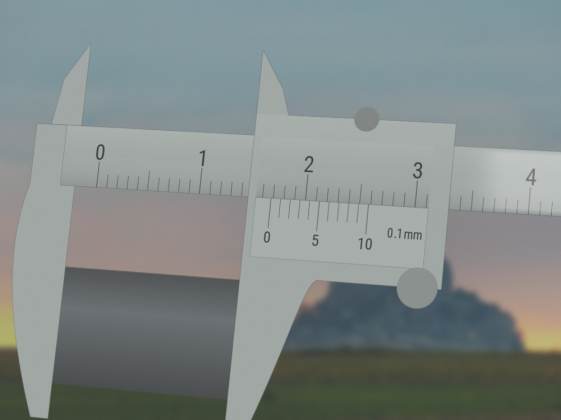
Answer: 16.8
